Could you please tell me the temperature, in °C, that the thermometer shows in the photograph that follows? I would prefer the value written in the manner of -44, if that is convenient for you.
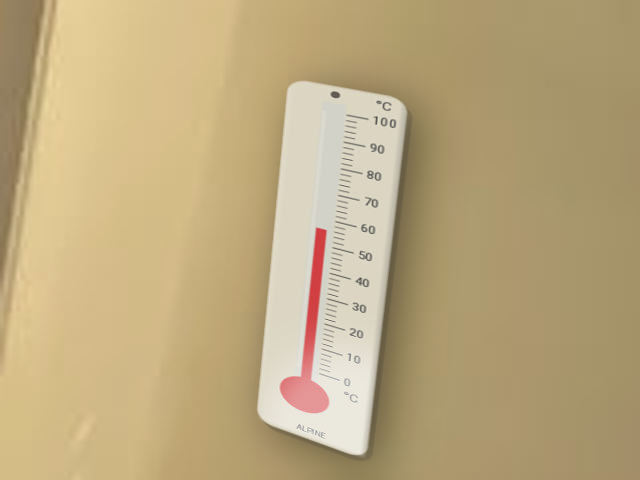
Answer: 56
